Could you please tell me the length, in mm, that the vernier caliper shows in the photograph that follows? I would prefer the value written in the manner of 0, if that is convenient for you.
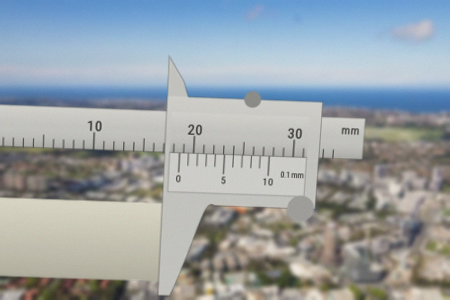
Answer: 18.6
